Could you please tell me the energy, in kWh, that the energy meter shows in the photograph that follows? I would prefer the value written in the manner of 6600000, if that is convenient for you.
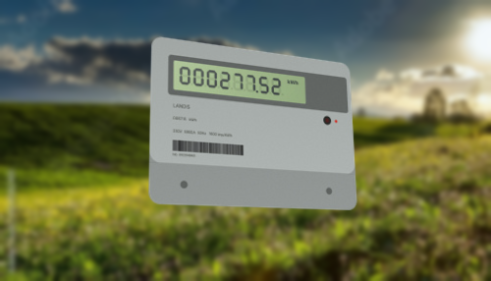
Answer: 277.52
